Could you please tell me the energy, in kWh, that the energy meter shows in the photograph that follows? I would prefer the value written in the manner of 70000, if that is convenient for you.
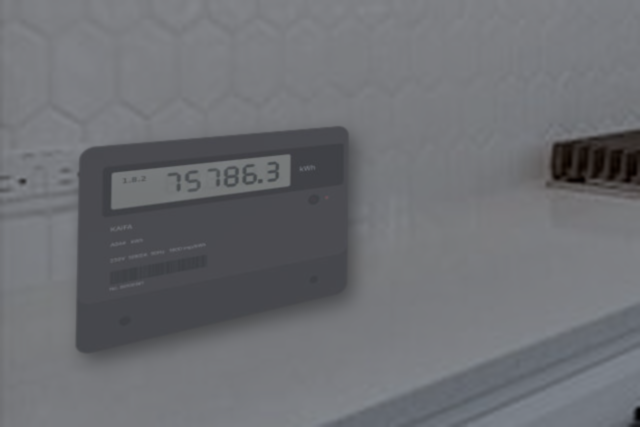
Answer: 75786.3
